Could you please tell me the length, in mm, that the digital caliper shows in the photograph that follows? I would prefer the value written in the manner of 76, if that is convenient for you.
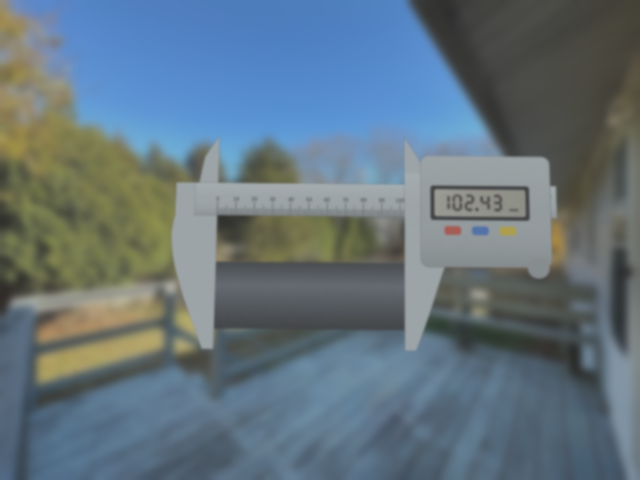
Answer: 102.43
